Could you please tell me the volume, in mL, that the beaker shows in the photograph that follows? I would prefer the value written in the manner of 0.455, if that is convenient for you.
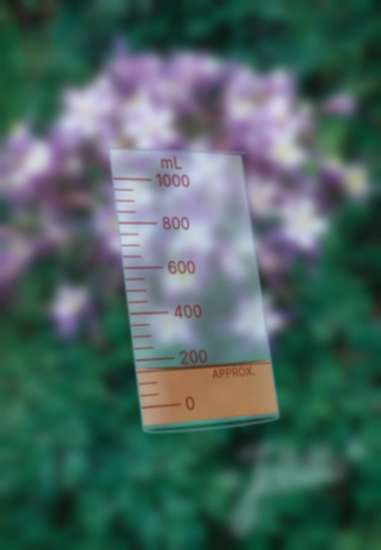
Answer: 150
